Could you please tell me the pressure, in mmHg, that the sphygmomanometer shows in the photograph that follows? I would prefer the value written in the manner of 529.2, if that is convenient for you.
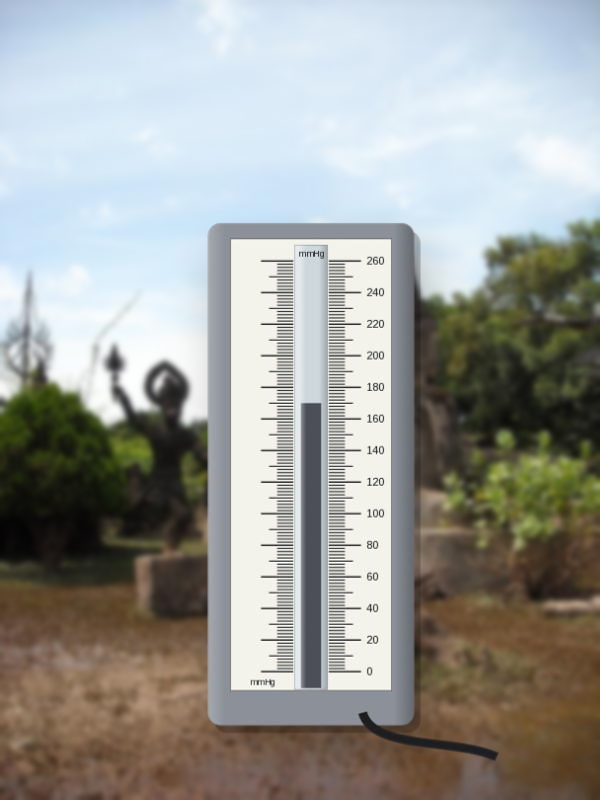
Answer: 170
